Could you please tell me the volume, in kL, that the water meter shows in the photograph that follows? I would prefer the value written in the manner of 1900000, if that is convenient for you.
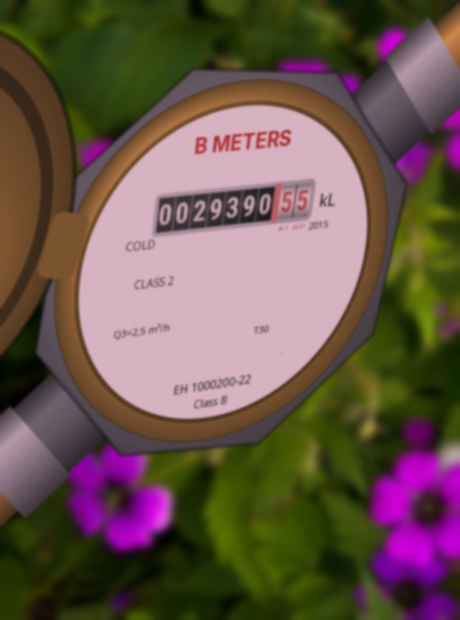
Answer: 29390.55
